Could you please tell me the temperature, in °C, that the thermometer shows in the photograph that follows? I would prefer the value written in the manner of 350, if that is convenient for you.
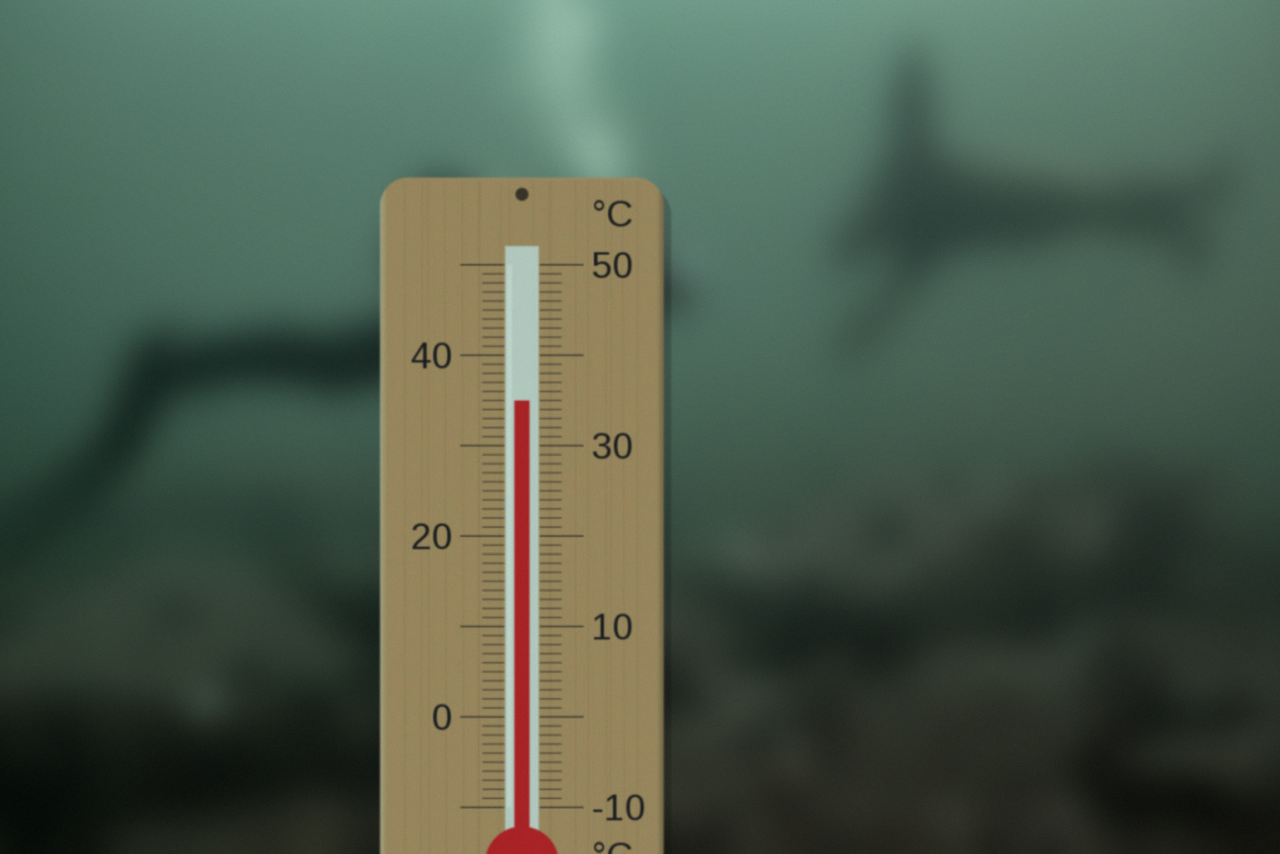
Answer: 35
